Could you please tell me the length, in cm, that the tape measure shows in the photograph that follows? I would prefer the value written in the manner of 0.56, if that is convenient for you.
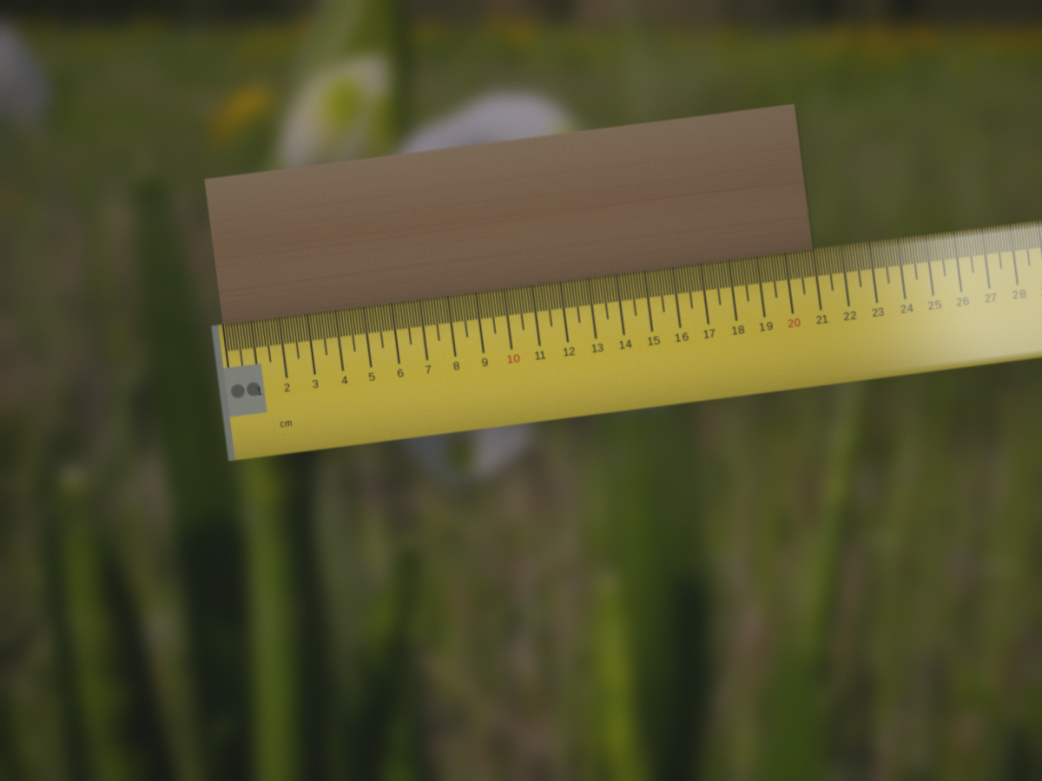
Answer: 21
